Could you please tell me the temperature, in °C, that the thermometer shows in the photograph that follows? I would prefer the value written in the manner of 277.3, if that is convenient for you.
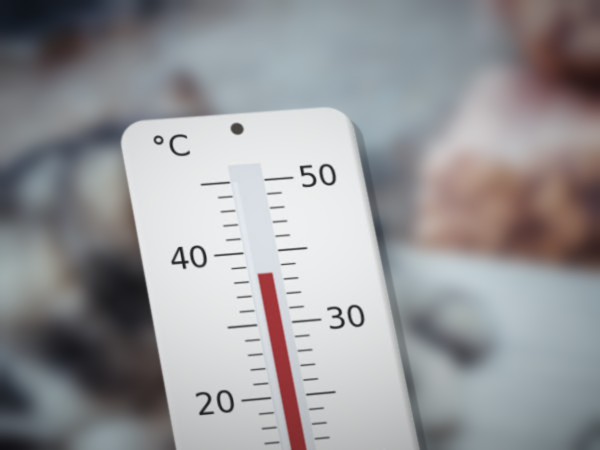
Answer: 37
